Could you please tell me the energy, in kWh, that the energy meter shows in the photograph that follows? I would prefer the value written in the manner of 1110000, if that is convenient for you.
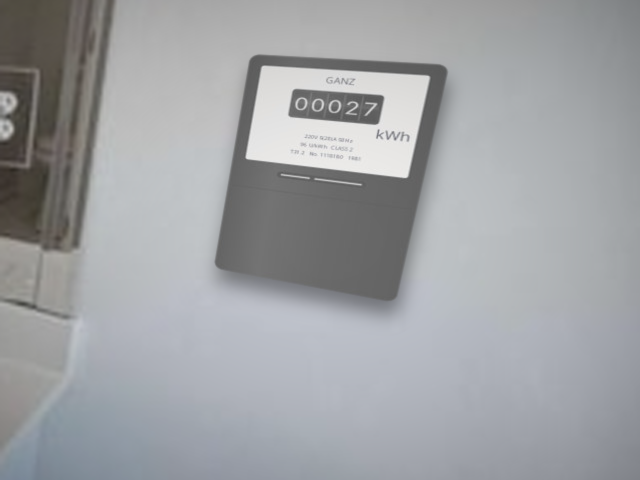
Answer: 27
